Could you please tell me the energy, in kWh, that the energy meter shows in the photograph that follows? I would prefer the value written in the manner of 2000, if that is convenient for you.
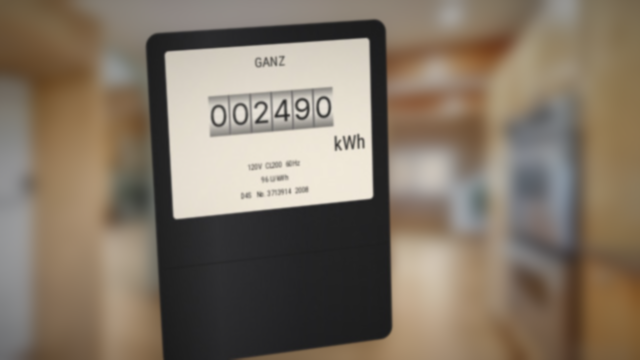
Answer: 2490
